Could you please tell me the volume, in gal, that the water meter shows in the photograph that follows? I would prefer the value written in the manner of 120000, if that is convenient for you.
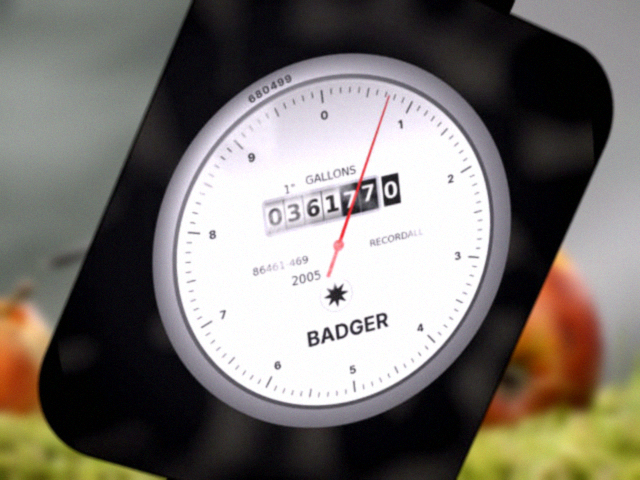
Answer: 361770.7
